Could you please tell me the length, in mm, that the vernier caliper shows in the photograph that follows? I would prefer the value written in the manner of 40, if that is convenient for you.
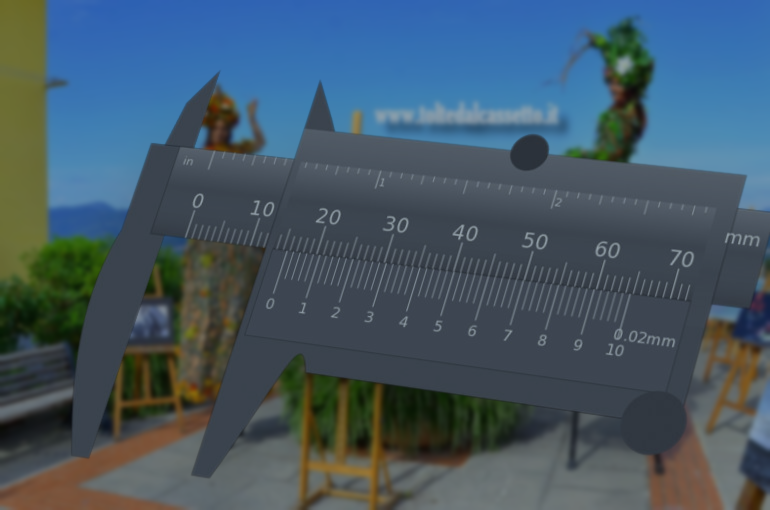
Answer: 15.6
